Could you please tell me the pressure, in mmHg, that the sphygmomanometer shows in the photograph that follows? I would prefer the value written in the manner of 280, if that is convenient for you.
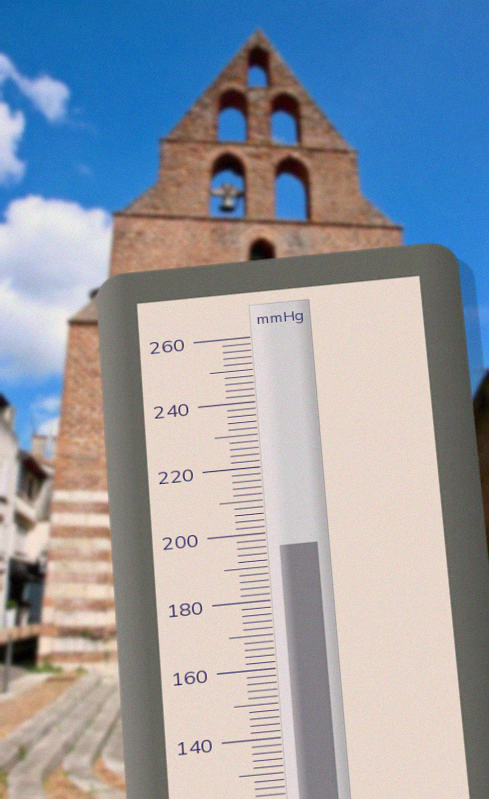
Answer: 196
